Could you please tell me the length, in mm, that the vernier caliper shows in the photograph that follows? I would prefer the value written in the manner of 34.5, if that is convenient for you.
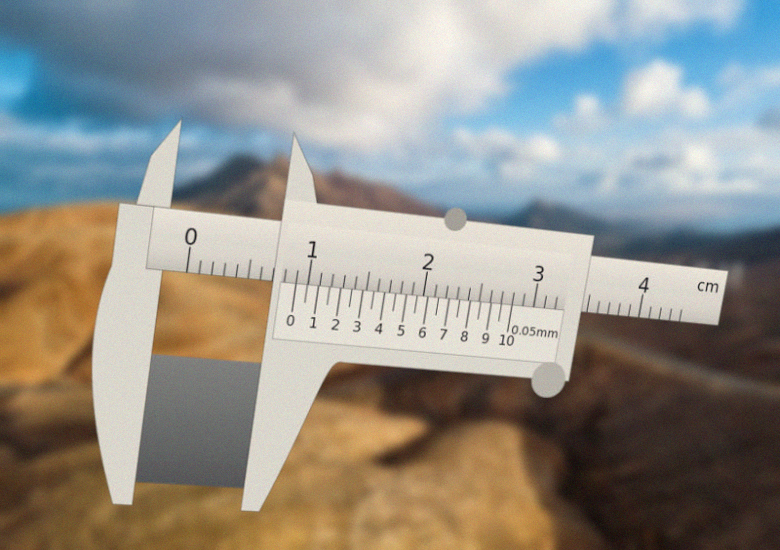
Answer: 9.0
